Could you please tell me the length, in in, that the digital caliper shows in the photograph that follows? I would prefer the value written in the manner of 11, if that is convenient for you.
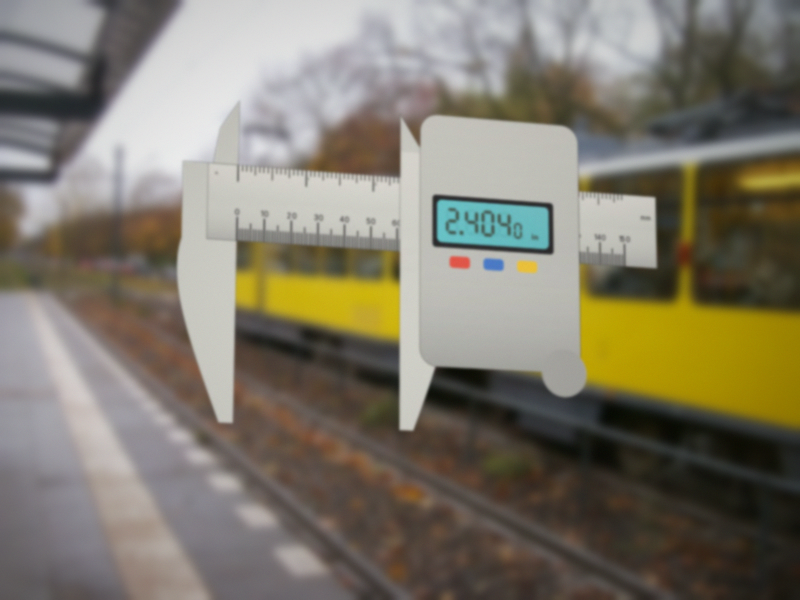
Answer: 2.4040
